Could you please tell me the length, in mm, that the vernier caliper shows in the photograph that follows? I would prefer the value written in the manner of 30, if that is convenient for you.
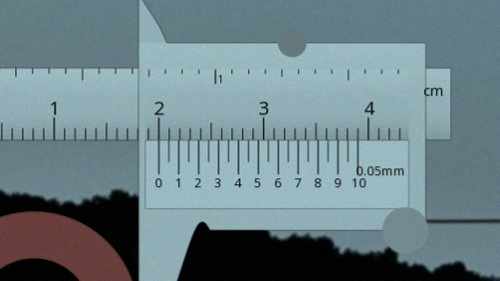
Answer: 20.0
